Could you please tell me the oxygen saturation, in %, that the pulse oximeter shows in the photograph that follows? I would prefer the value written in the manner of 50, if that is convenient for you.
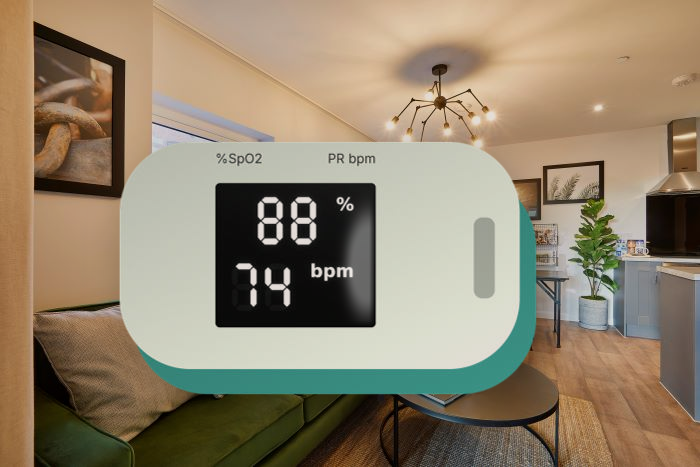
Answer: 88
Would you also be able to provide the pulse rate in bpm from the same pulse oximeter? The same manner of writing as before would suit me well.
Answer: 74
